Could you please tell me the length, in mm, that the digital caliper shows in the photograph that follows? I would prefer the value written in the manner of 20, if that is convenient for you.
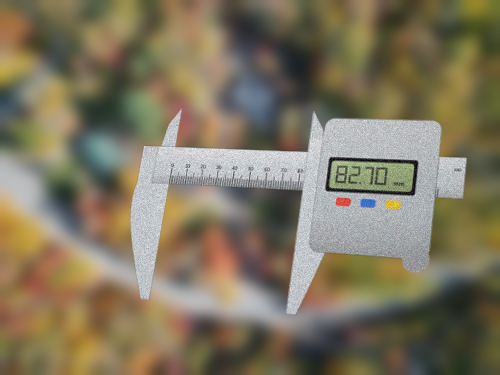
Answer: 82.70
